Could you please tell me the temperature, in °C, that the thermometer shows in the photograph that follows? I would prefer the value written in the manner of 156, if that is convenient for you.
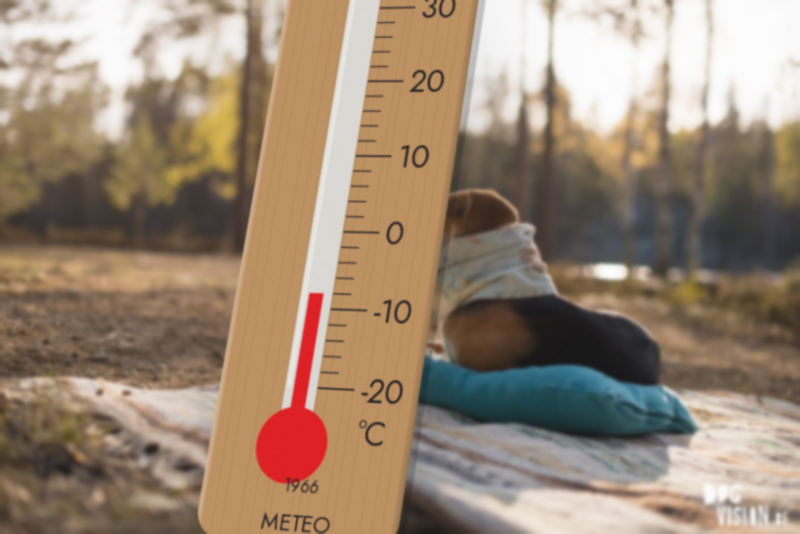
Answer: -8
